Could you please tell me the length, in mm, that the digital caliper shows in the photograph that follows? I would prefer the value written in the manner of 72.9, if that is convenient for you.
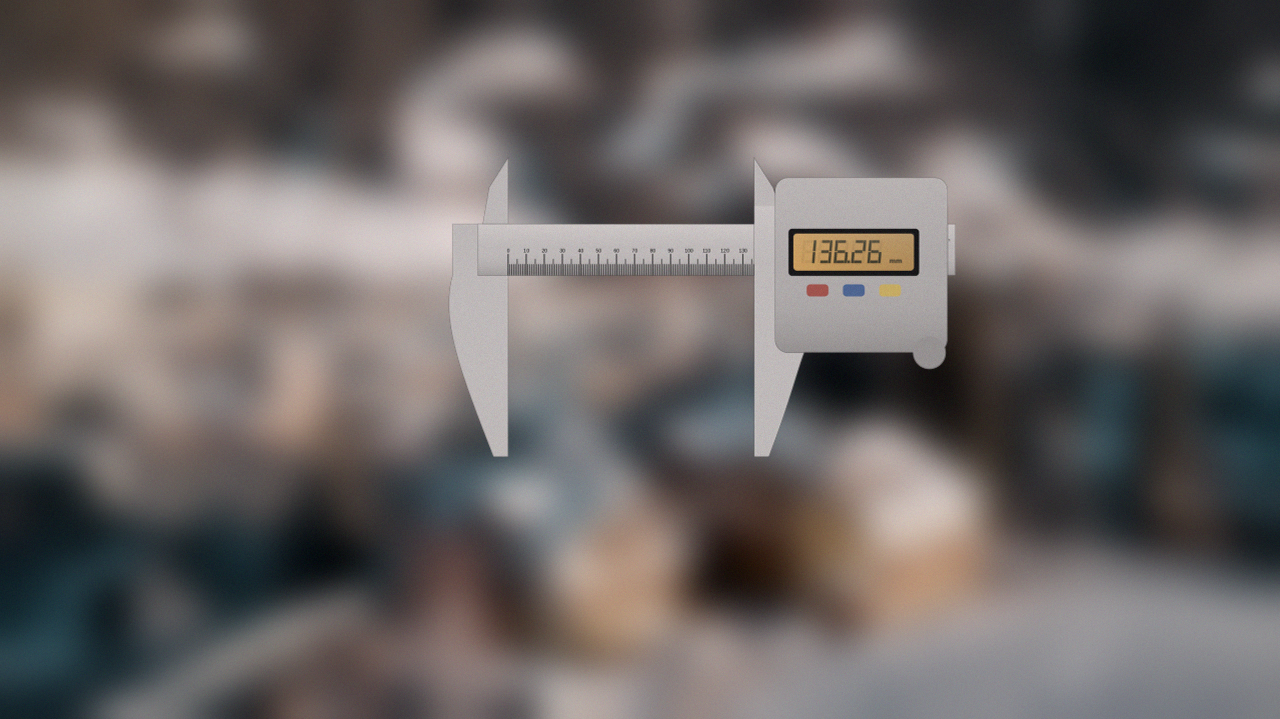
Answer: 136.26
